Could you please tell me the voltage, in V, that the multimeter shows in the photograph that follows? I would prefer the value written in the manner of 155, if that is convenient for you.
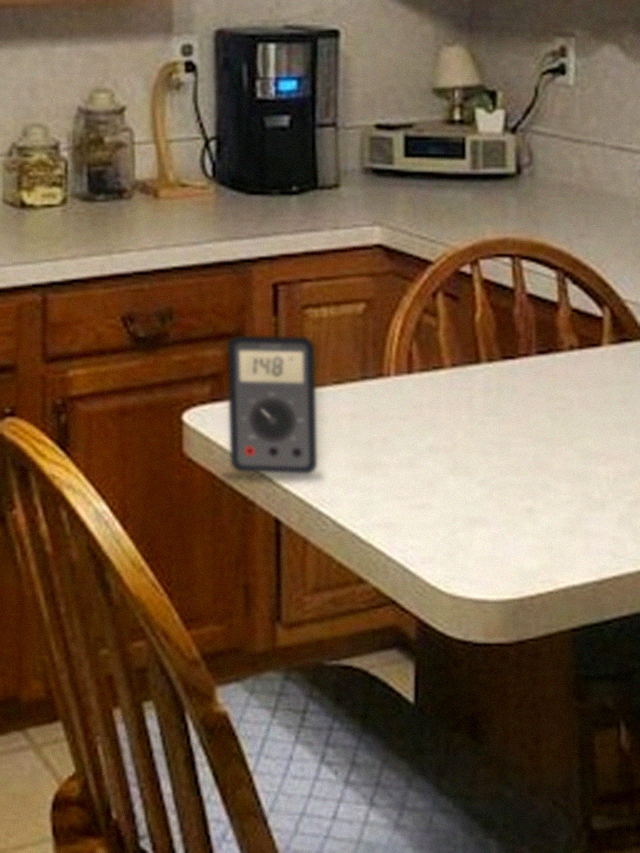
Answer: 148
